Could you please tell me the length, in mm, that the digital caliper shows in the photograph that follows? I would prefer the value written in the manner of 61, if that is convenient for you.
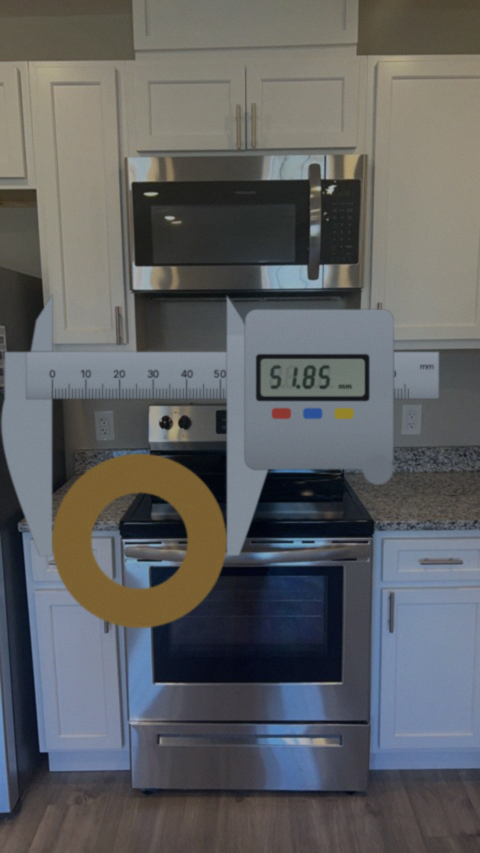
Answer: 51.85
